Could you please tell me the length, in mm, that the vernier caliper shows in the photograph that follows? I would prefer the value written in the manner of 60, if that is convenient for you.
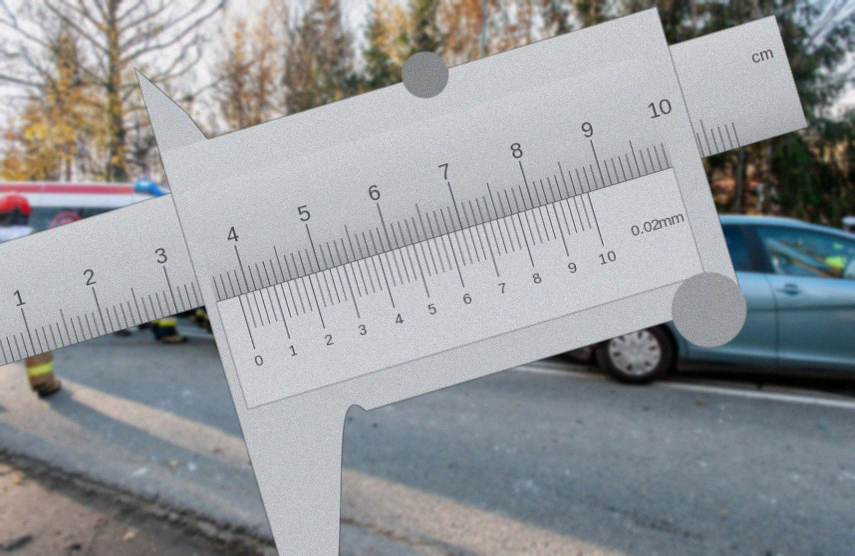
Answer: 38.6
